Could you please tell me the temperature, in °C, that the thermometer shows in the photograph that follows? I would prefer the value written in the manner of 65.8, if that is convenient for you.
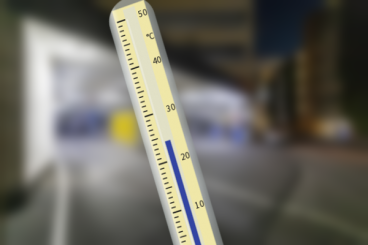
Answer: 24
